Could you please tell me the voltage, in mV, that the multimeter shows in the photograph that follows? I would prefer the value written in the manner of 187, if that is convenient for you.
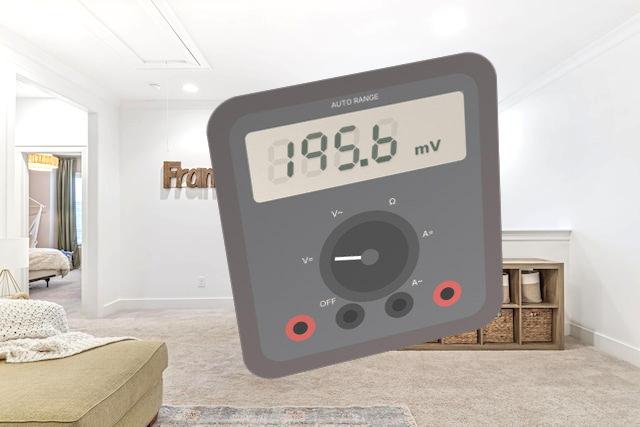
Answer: 195.6
